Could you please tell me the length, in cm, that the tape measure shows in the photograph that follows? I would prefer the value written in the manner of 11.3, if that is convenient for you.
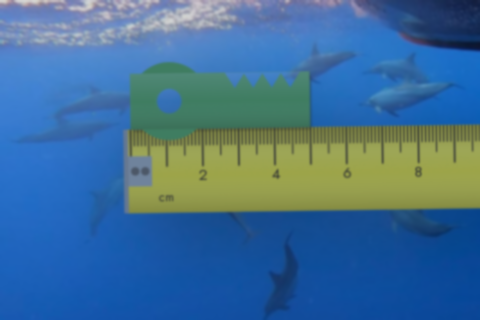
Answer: 5
